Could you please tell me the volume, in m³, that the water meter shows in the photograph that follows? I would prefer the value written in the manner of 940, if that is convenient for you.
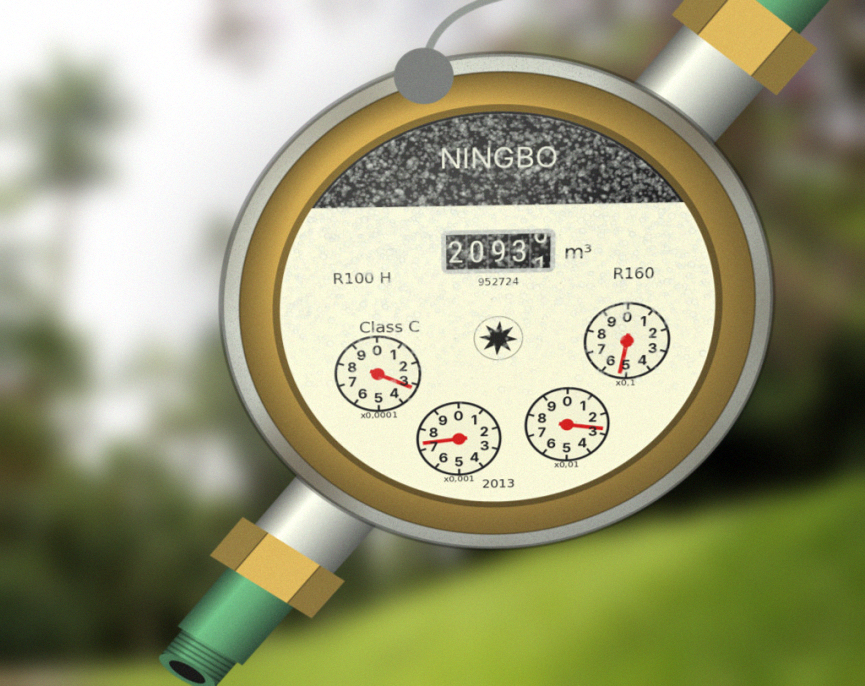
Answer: 20930.5273
